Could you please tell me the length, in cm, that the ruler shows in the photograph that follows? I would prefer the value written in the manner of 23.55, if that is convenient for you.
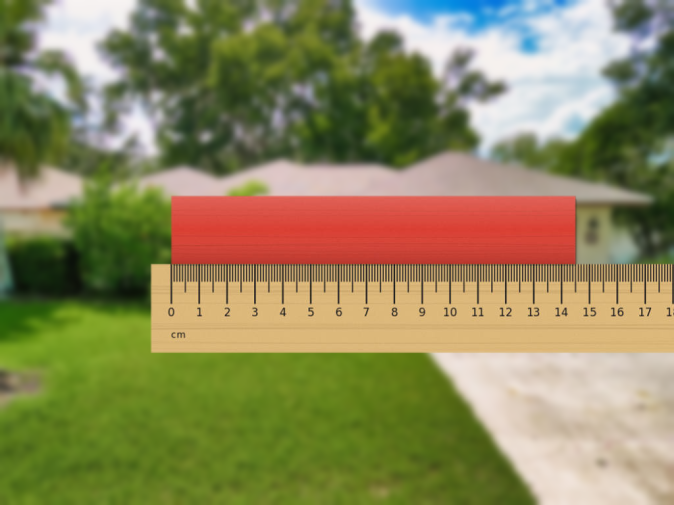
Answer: 14.5
